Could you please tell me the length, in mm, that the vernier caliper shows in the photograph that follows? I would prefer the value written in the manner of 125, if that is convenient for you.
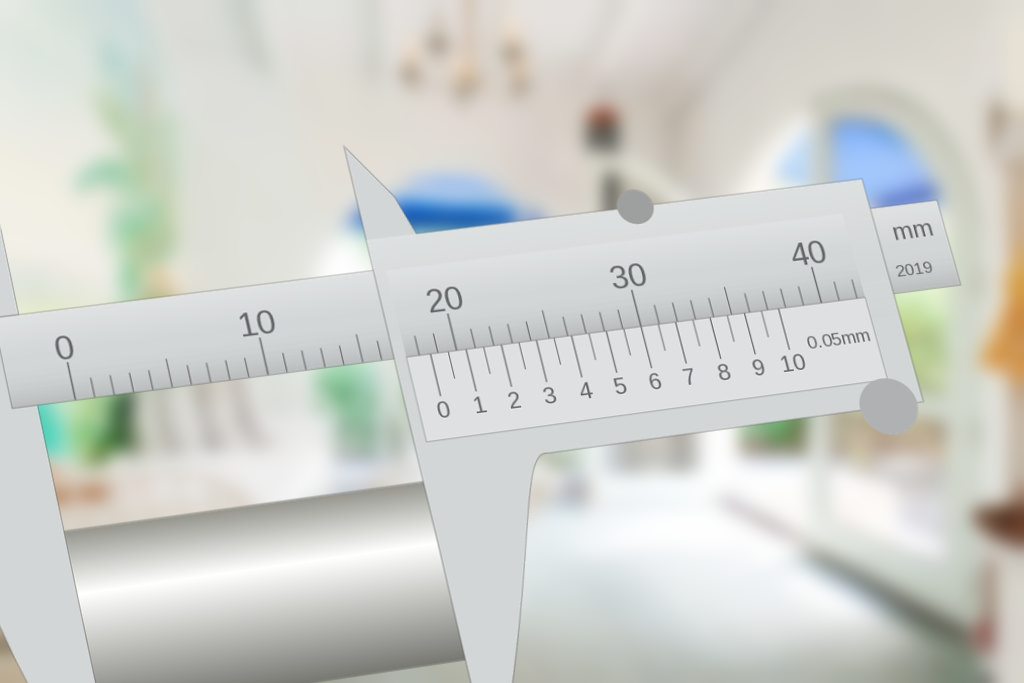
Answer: 18.6
